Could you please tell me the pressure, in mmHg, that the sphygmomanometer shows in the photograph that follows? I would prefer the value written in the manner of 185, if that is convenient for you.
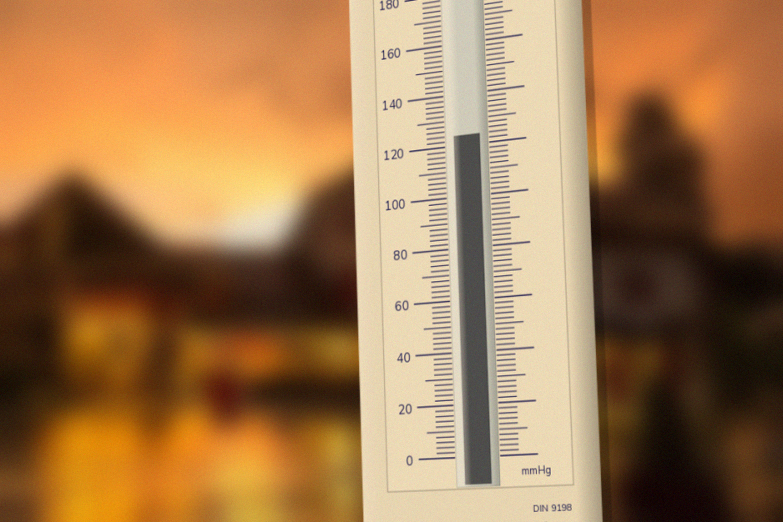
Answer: 124
